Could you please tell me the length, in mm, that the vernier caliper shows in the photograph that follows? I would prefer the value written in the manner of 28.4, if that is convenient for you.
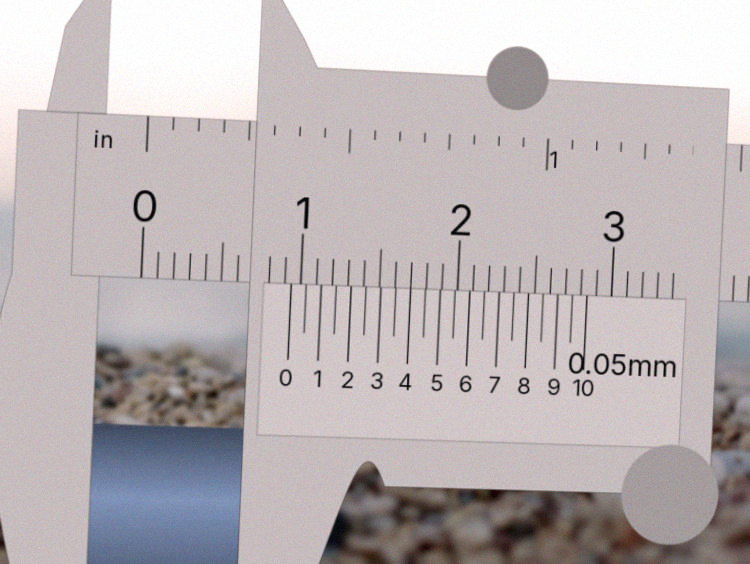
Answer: 9.4
